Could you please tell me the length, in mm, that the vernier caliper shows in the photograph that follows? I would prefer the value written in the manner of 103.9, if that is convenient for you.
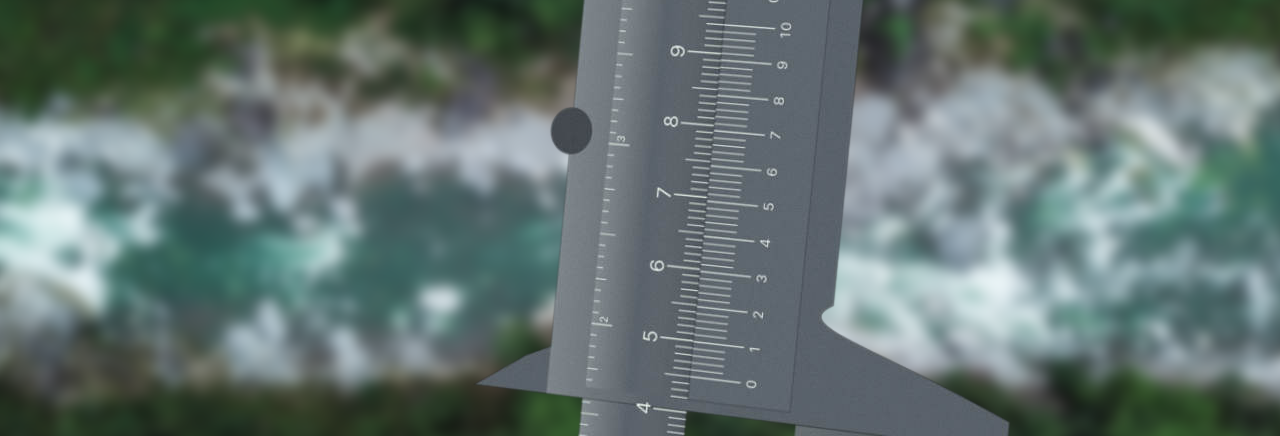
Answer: 45.0
